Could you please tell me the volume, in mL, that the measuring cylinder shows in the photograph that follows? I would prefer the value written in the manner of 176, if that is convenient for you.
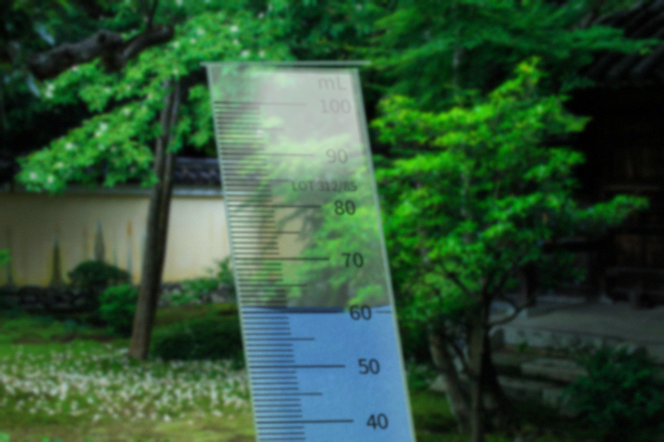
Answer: 60
